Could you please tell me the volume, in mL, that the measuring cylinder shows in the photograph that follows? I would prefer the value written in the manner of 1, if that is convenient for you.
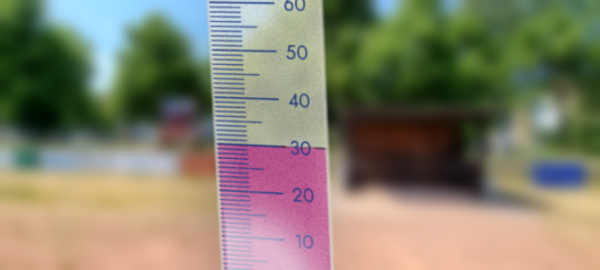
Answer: 30
